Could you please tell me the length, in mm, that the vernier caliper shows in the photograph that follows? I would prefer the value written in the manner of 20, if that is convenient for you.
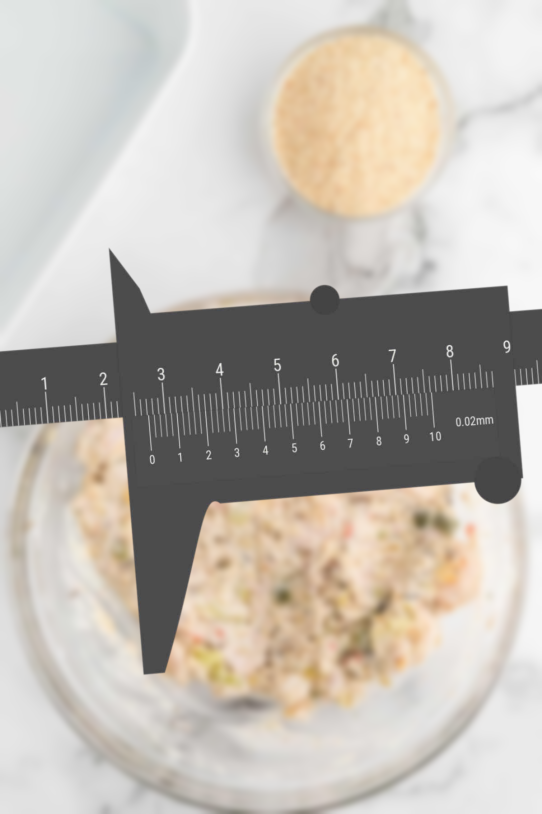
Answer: 27.2
